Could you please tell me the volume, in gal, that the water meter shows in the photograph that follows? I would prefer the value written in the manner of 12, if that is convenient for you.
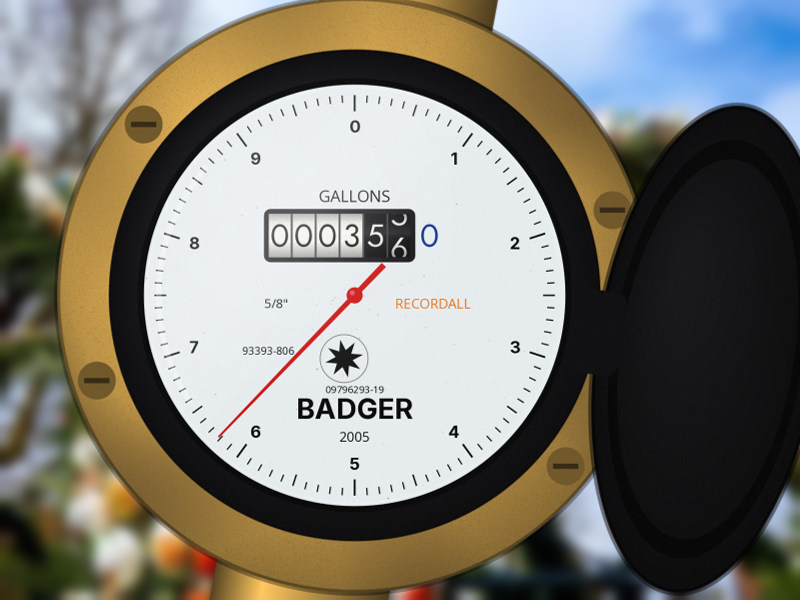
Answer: 3556.2
